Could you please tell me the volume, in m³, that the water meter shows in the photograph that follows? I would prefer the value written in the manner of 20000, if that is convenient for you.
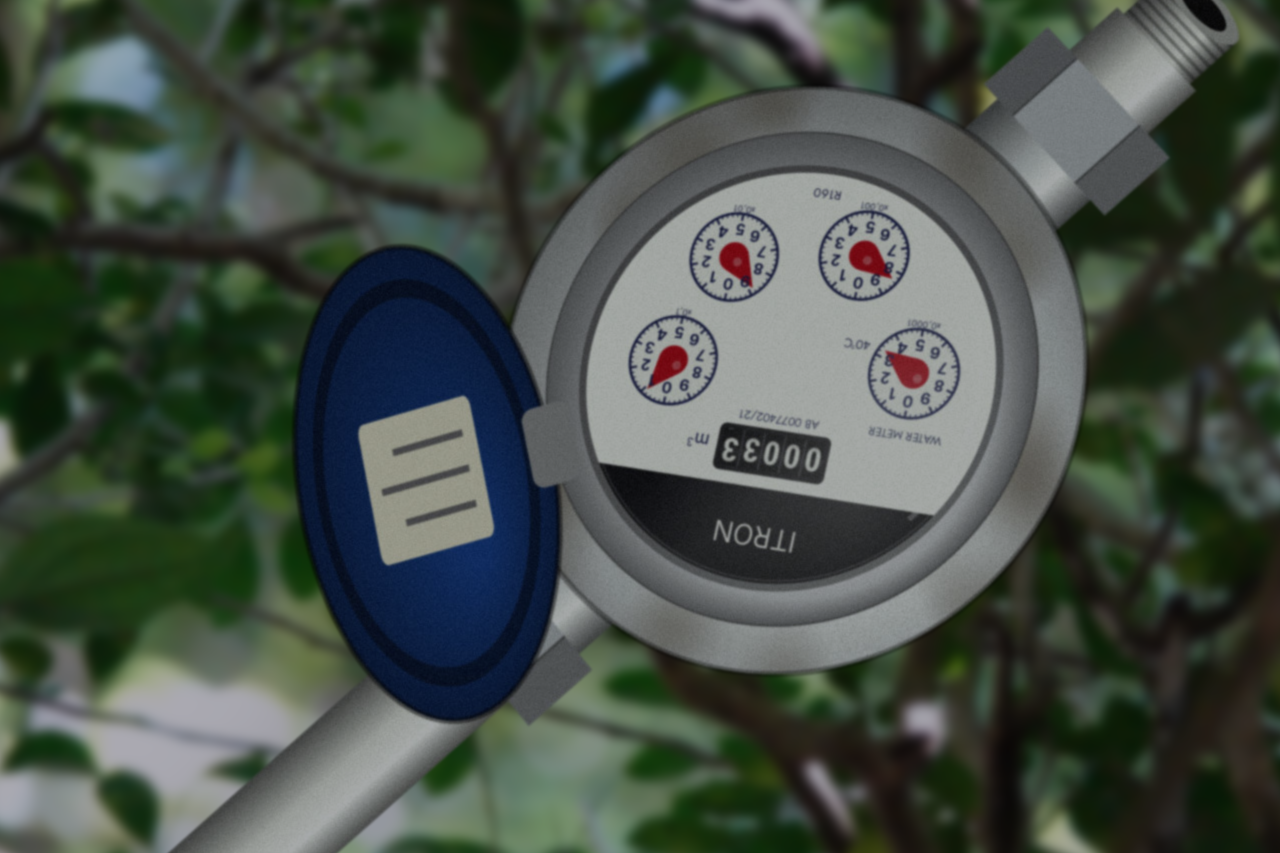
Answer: 33.0883
